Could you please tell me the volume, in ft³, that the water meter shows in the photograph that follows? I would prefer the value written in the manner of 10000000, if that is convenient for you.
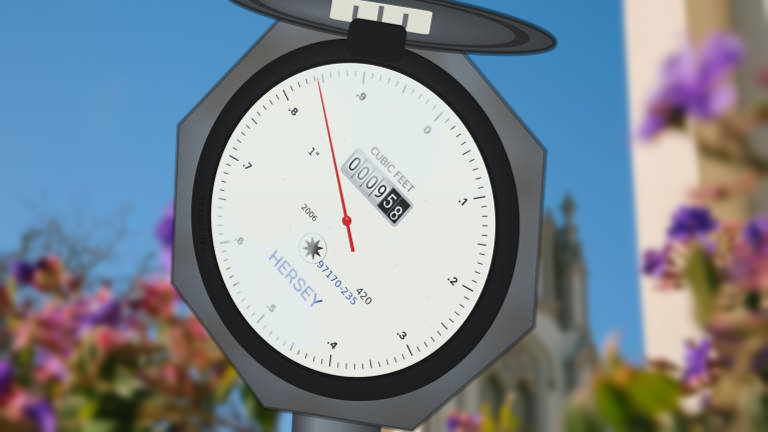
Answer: 957.84
